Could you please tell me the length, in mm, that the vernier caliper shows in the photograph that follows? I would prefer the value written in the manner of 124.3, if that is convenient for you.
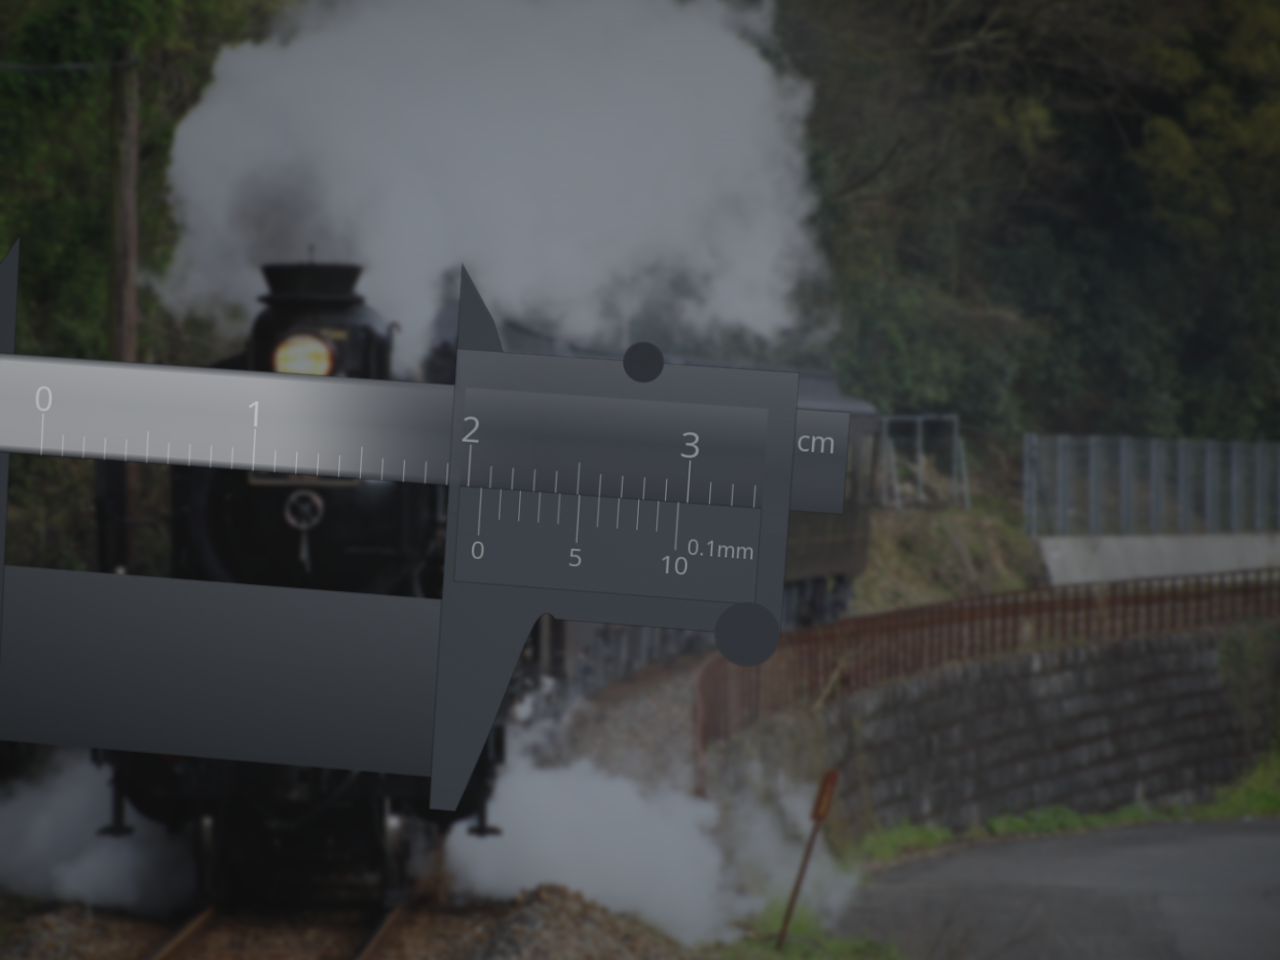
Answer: 20.6
